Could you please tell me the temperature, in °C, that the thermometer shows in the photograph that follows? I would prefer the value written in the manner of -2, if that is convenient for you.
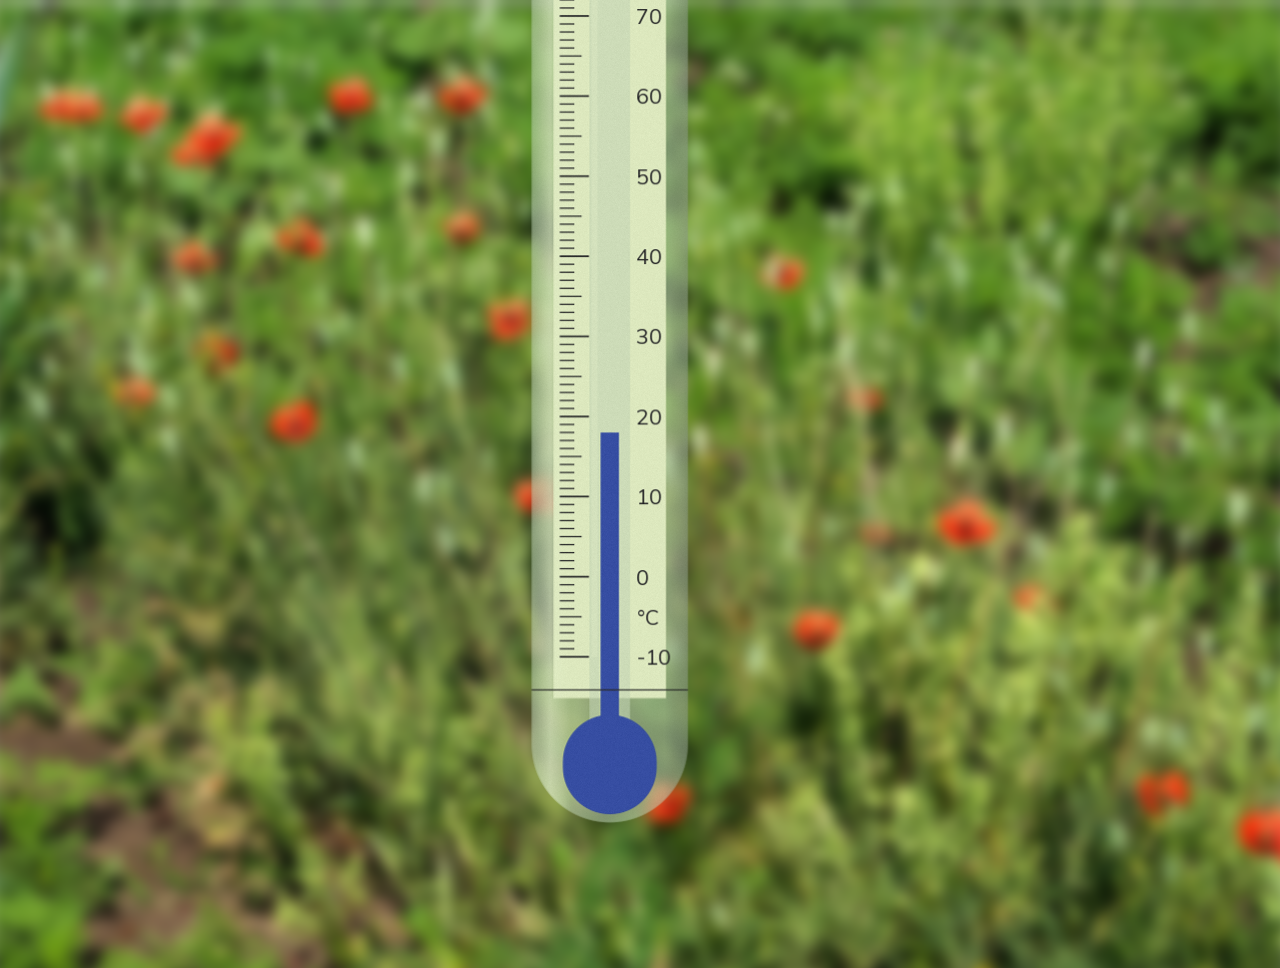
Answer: 18
